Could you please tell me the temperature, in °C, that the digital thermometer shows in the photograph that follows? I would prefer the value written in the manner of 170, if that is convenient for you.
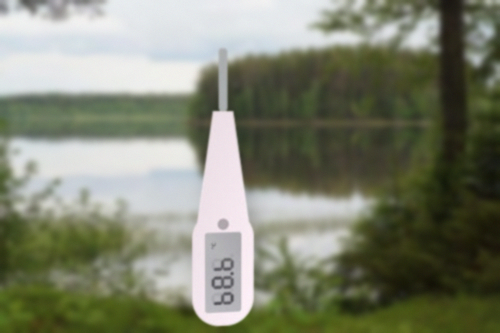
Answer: 68.6
